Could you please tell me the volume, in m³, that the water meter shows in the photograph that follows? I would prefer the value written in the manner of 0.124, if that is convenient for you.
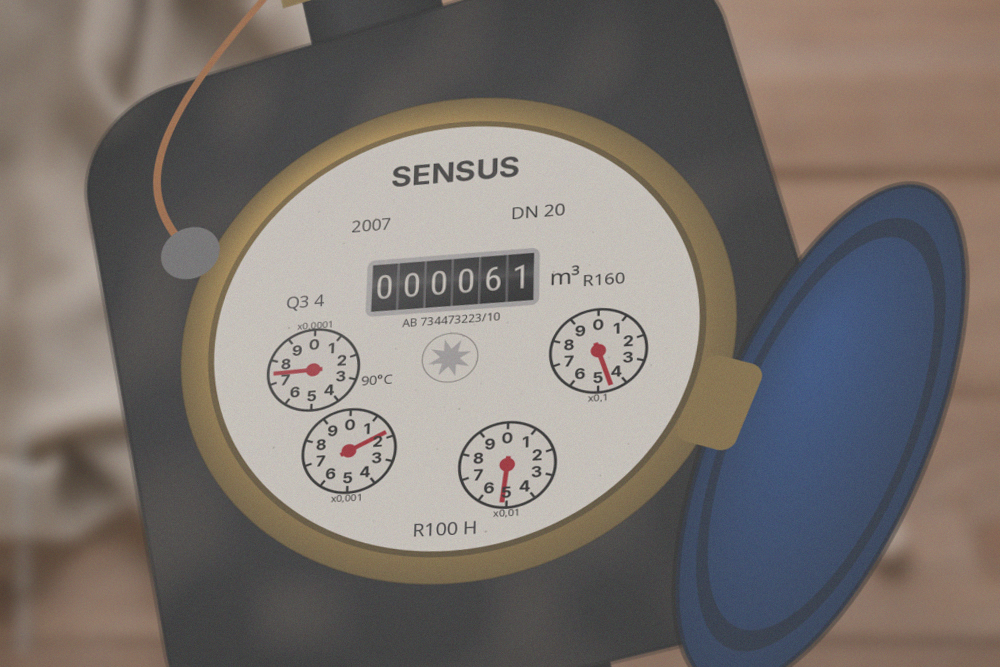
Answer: 61.4517
